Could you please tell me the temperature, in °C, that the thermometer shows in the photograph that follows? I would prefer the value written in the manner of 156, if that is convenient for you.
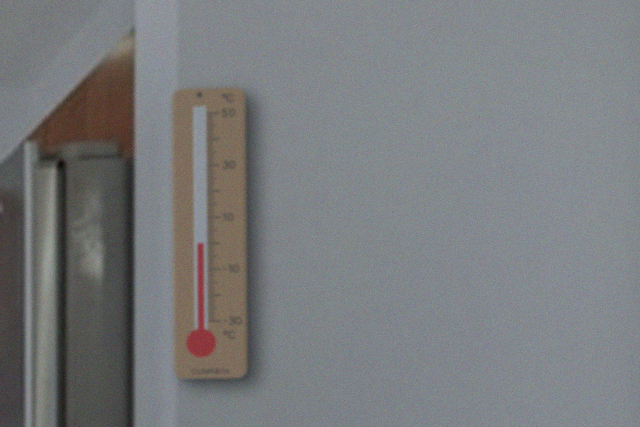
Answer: 0
